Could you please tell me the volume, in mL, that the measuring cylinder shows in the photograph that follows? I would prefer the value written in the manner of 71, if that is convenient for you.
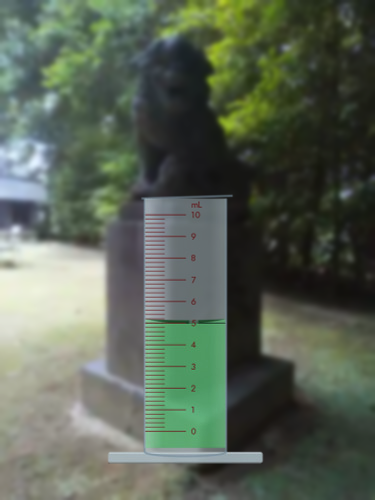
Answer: 5
